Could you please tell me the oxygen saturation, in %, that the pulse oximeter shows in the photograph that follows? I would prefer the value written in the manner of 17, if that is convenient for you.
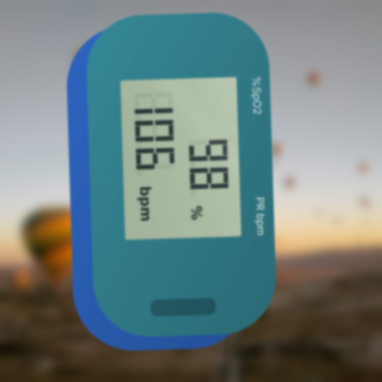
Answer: 98
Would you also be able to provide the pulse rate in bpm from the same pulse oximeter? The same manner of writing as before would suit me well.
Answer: 106
